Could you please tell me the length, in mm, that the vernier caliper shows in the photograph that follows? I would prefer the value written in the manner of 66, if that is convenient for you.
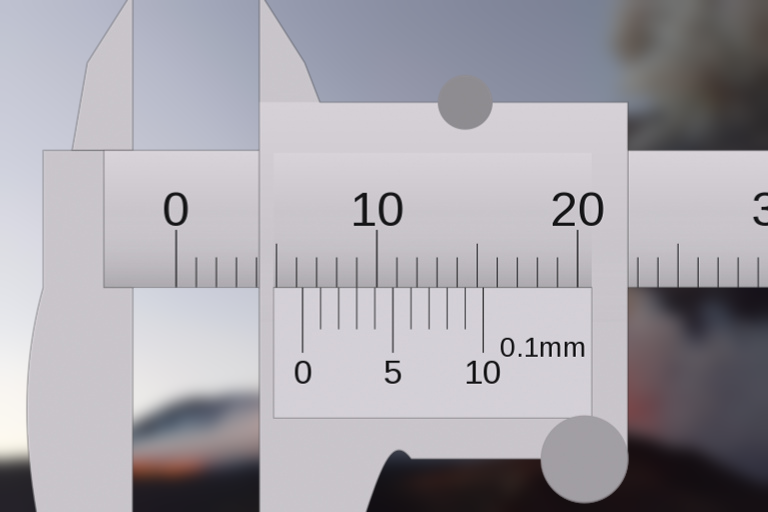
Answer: 6.3
